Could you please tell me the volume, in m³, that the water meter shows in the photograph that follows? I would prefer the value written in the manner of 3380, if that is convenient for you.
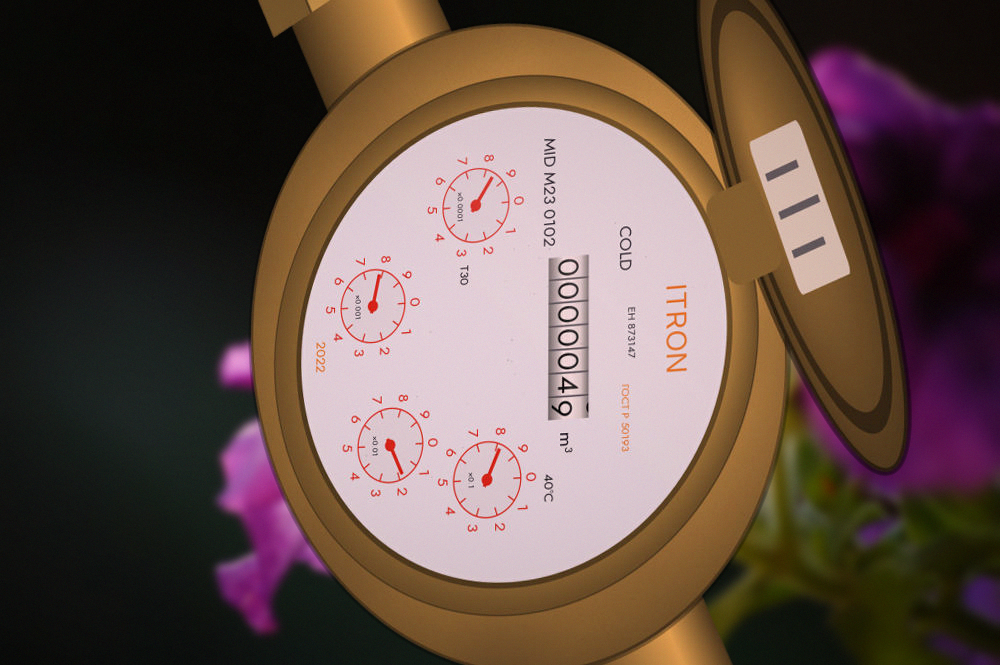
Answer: 48.8178
